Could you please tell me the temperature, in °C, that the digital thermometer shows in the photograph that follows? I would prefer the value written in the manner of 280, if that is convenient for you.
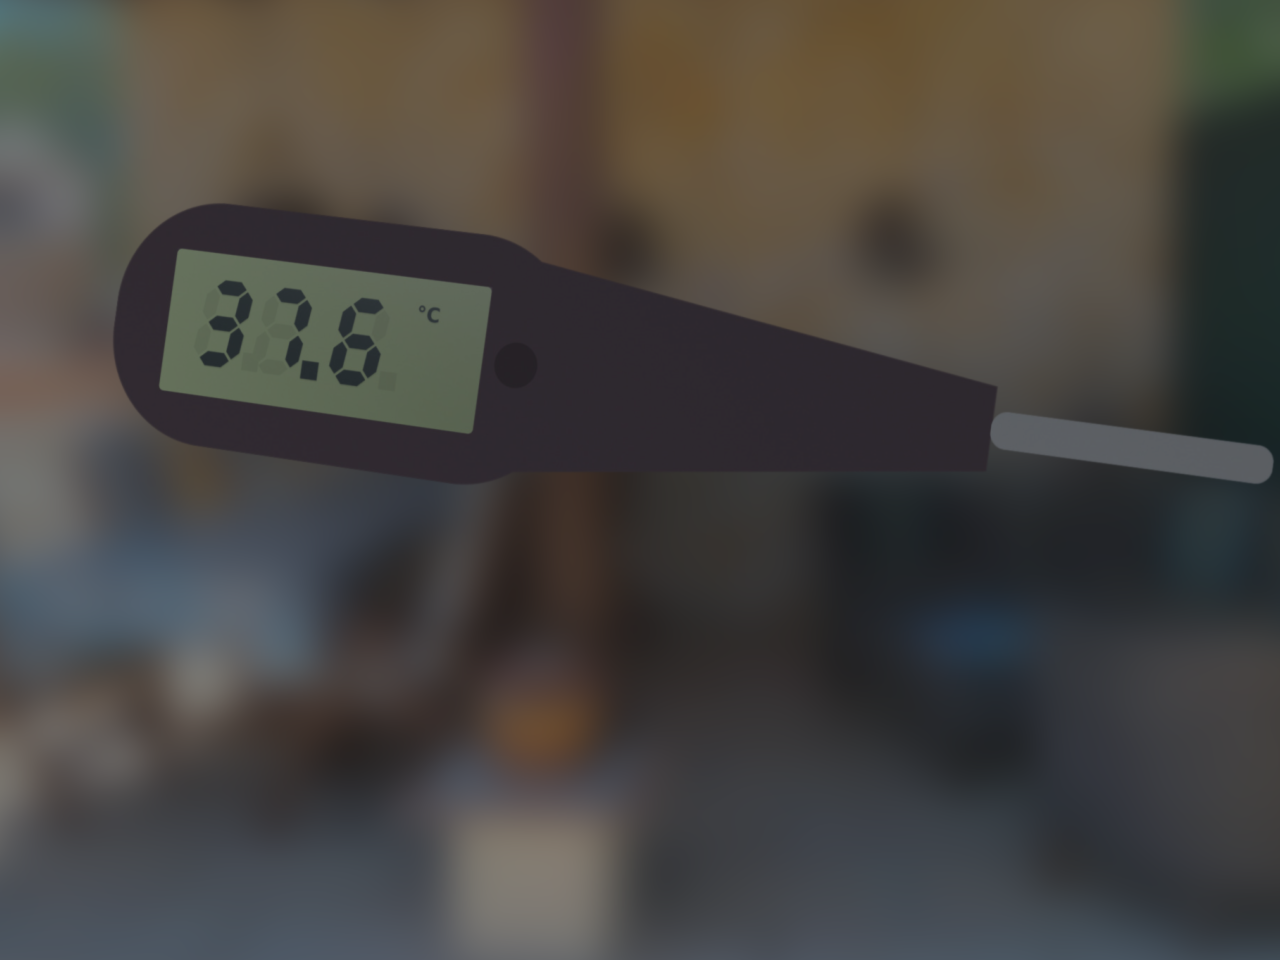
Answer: 37.6
